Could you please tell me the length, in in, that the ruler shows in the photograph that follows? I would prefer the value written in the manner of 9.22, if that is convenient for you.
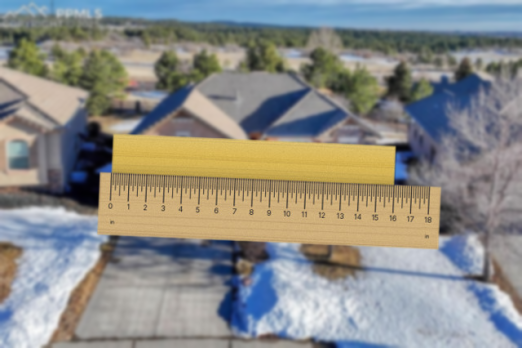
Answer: 16
